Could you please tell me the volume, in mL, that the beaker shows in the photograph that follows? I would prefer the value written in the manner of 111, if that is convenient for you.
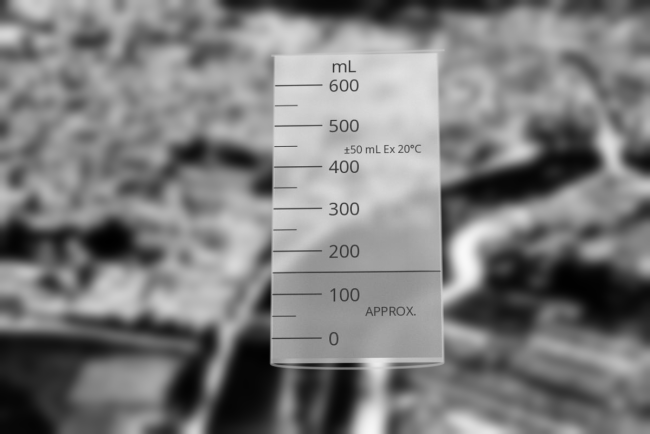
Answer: 150
